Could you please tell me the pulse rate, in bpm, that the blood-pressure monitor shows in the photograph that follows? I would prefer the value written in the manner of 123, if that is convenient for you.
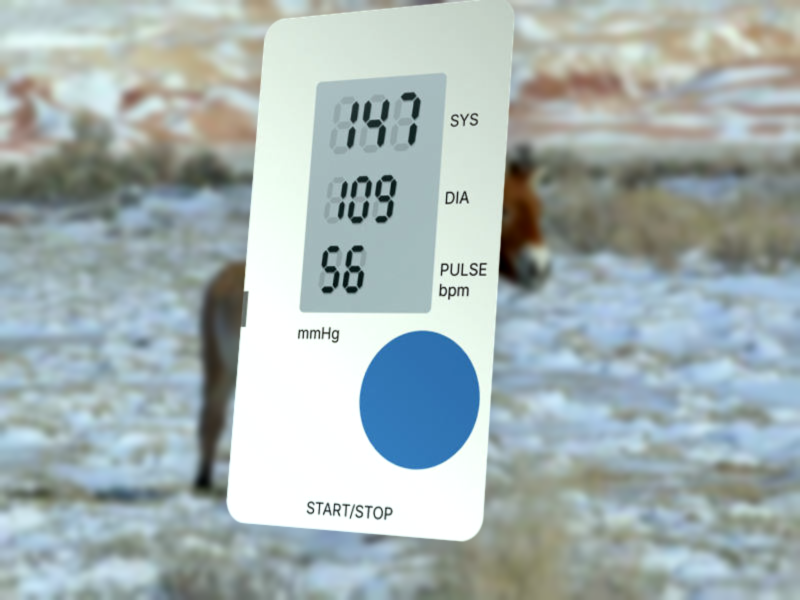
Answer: 56
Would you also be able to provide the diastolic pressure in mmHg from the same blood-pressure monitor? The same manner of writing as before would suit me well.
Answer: 109
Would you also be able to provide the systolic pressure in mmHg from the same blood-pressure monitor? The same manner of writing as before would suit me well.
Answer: 147
